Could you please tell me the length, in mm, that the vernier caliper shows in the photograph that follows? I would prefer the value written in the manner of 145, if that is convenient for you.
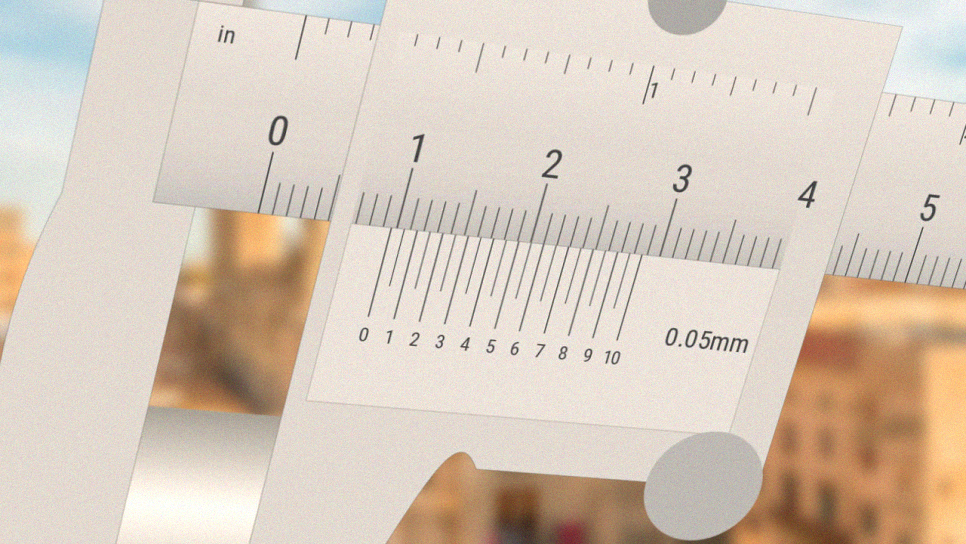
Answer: 9.6
